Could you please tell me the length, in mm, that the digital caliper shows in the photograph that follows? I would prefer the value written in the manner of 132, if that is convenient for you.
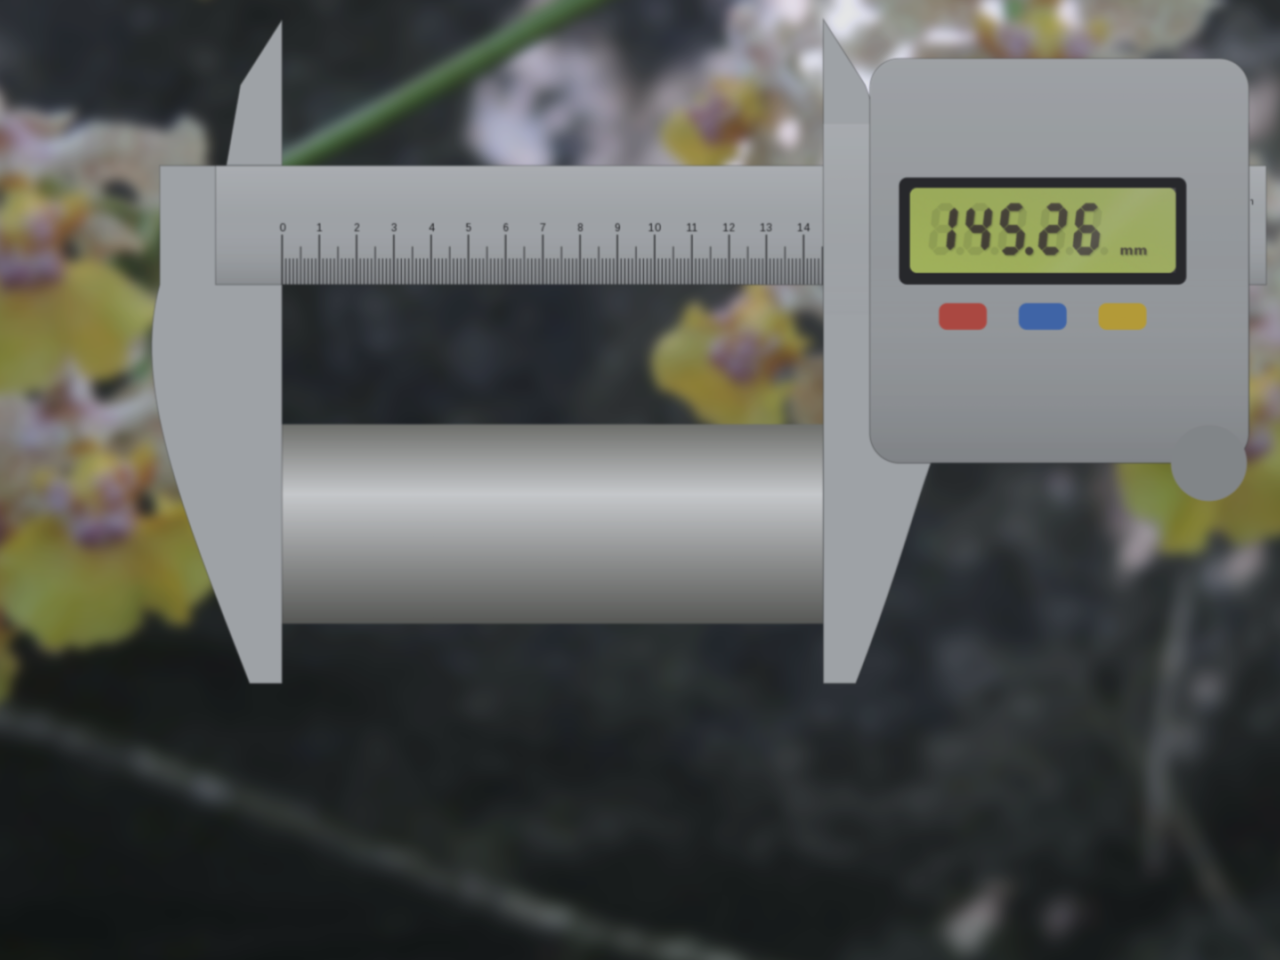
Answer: 145.26
